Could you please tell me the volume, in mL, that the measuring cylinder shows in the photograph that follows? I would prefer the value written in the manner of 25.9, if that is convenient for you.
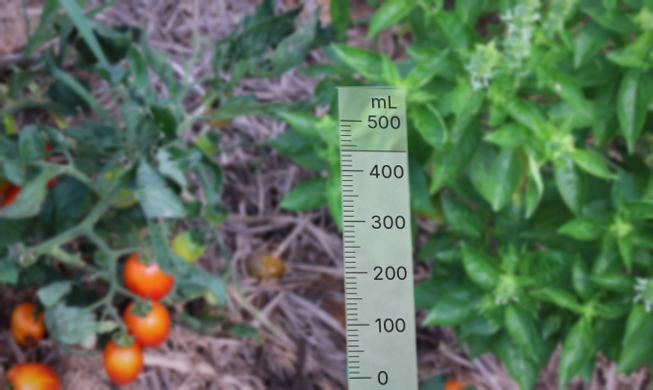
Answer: 440
